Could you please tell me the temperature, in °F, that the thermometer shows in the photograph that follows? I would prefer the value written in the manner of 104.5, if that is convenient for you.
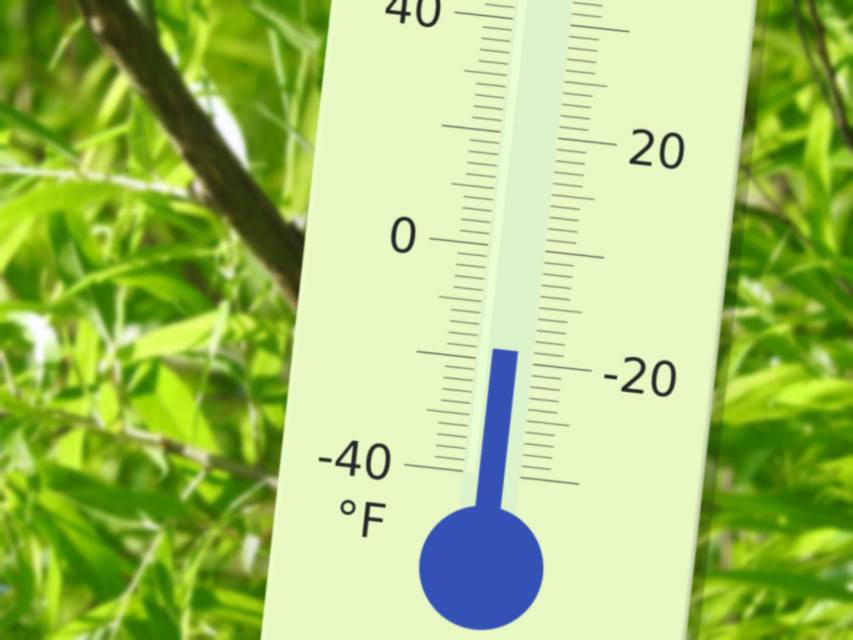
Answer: -18
